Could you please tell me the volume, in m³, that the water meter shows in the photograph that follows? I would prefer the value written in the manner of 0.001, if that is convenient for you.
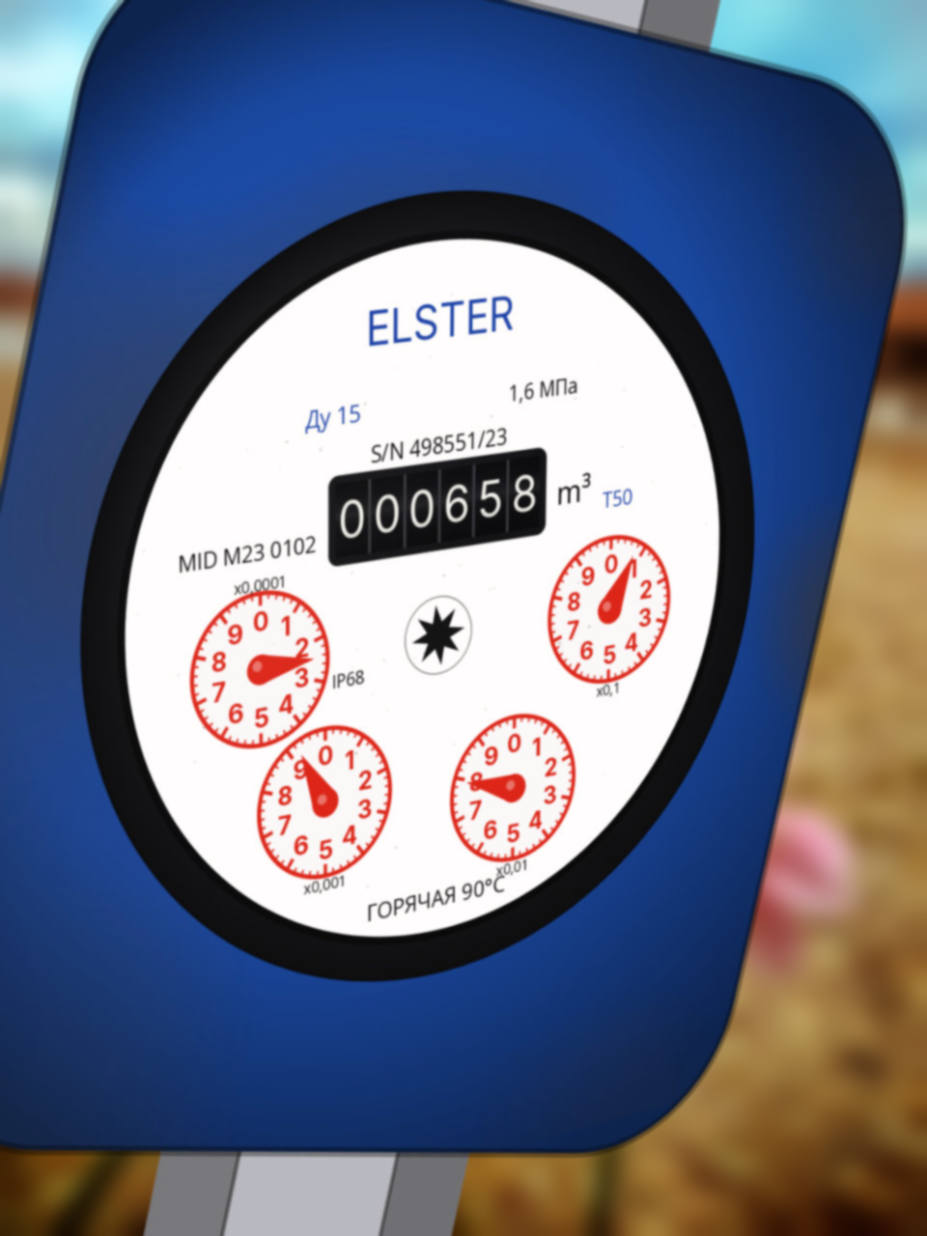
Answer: 658.0792
